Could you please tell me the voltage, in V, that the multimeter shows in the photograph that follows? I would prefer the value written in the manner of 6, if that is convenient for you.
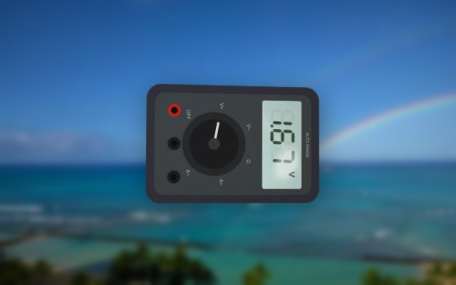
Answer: 1.67
